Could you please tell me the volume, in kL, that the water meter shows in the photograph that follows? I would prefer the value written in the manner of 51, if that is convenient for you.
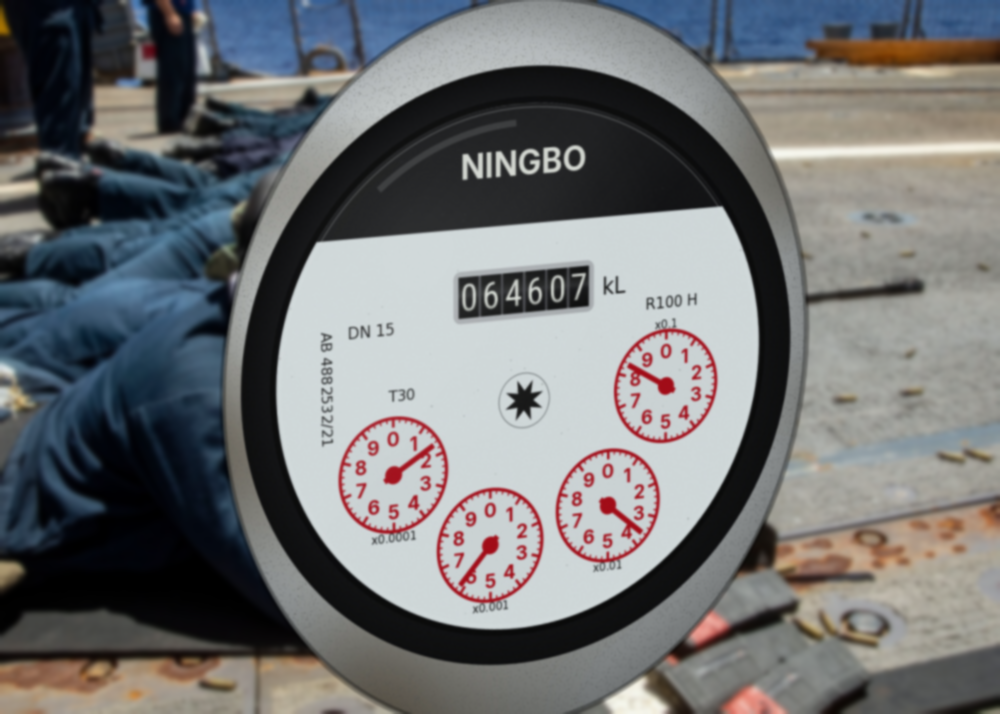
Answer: 64607.8361
